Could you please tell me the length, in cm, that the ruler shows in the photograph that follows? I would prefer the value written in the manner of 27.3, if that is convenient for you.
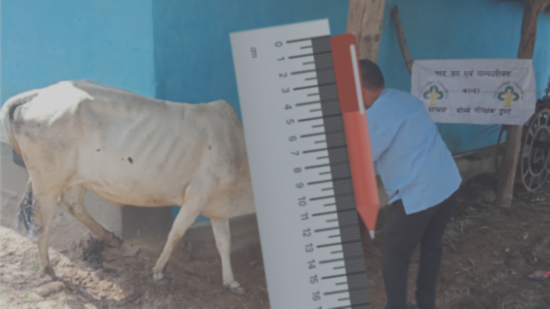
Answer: 13
